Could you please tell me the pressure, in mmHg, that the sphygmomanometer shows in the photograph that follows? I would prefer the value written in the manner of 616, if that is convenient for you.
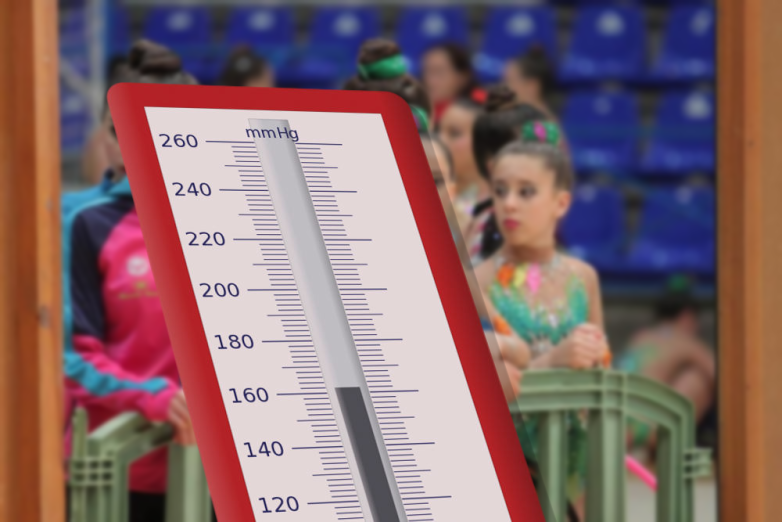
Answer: 162
